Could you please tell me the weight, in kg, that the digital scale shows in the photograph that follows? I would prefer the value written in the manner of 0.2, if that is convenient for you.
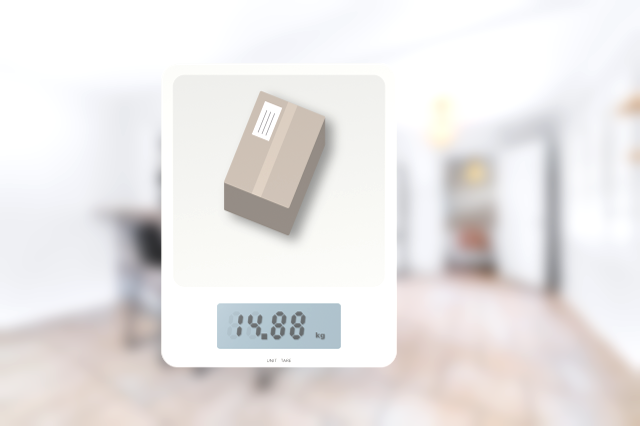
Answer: 14.88
